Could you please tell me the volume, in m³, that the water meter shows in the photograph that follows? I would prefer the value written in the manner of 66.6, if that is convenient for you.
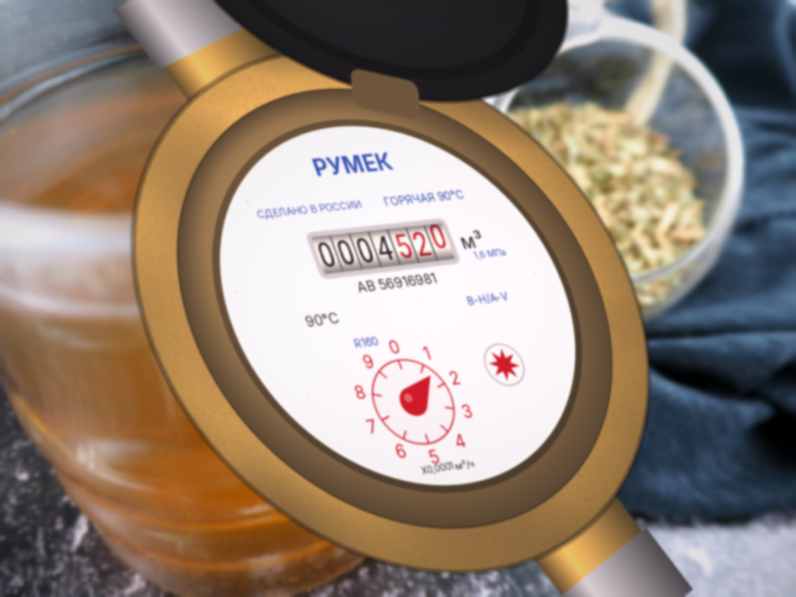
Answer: 4.5201
